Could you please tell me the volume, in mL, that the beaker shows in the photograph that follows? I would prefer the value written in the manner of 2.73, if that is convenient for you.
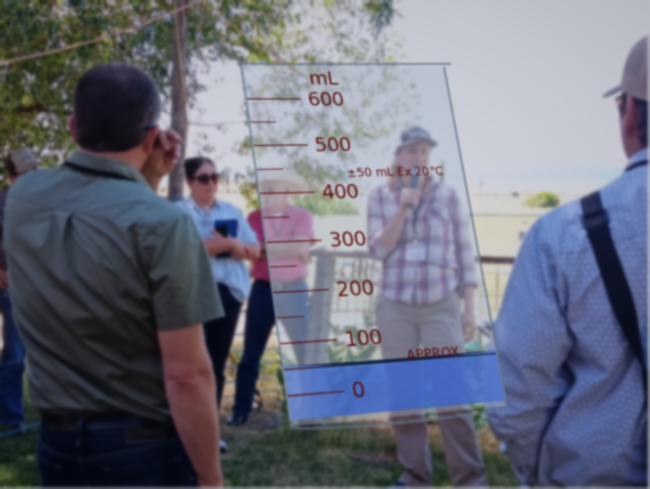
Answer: 50
